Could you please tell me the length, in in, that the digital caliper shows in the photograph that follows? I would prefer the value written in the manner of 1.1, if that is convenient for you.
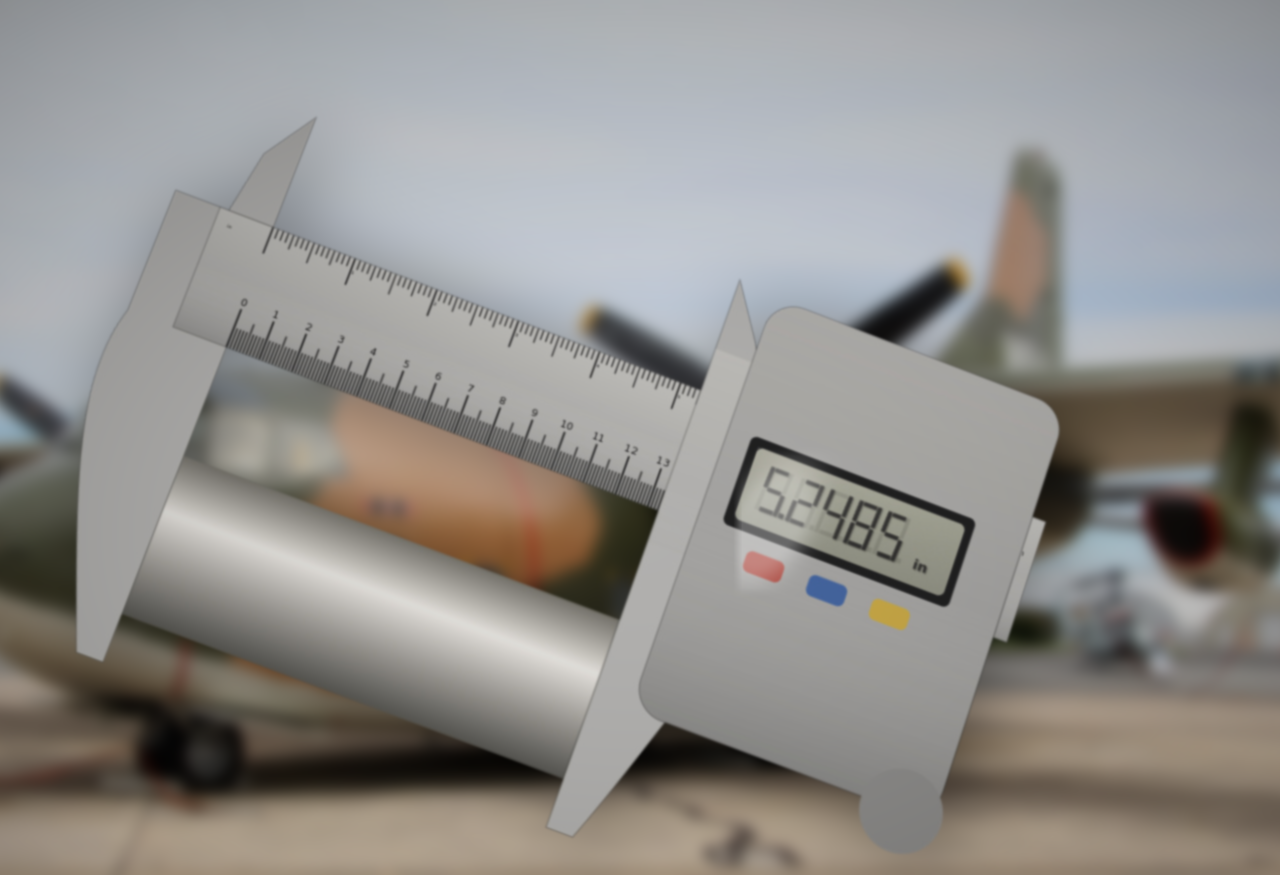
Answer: 5.2485
